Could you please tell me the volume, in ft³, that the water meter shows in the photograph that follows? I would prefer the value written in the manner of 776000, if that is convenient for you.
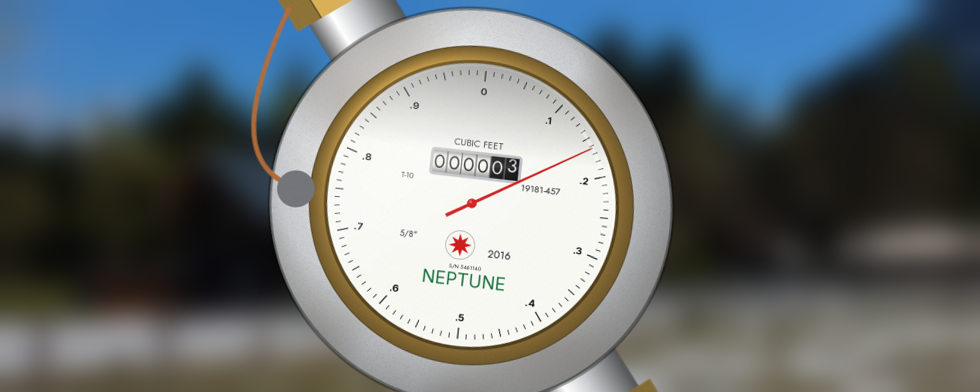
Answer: 3.16
